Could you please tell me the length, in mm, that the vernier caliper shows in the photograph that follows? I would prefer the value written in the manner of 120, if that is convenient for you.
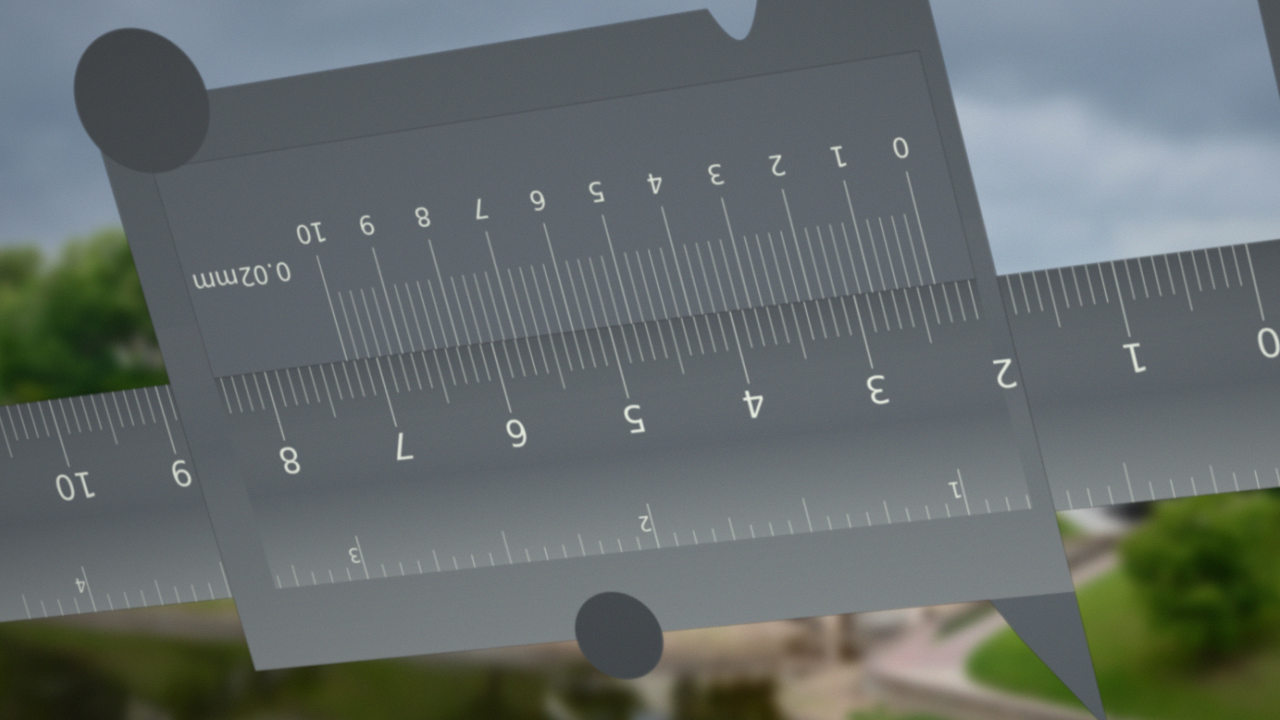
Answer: 23.6
